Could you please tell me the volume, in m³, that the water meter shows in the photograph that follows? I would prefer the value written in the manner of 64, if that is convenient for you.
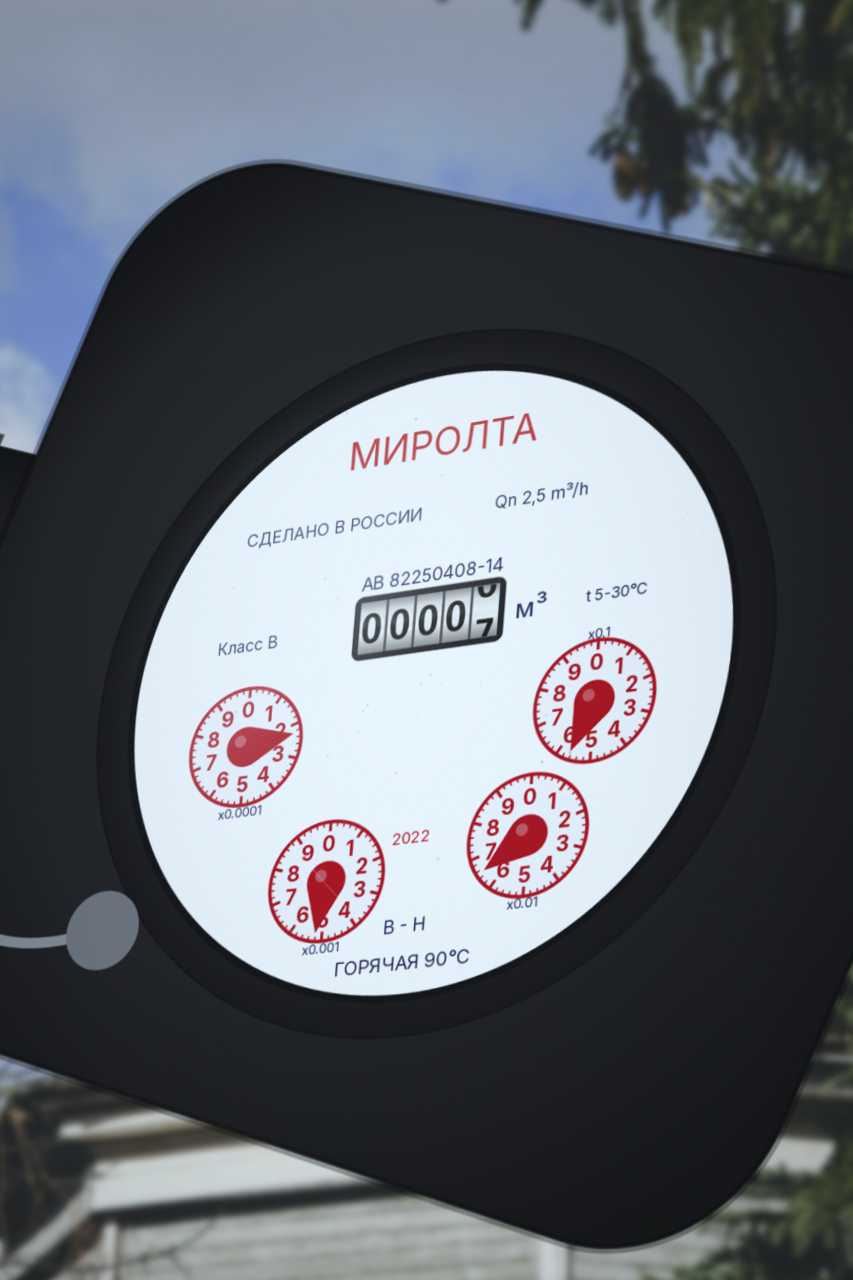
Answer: 6.5652
